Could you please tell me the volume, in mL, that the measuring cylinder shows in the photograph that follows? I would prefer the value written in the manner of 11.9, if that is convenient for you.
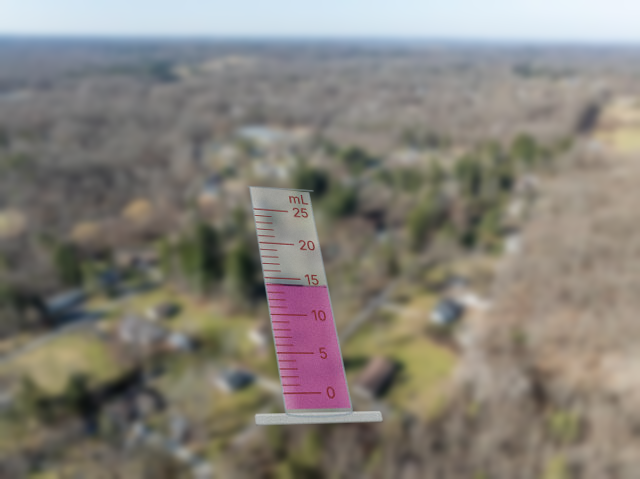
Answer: 14
